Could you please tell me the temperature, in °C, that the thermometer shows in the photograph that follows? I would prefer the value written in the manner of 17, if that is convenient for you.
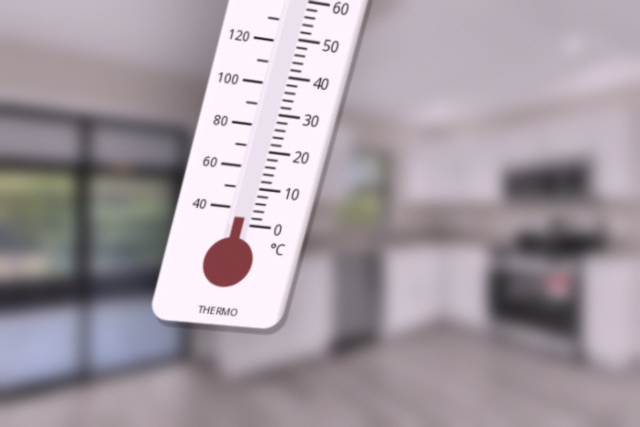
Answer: 2
